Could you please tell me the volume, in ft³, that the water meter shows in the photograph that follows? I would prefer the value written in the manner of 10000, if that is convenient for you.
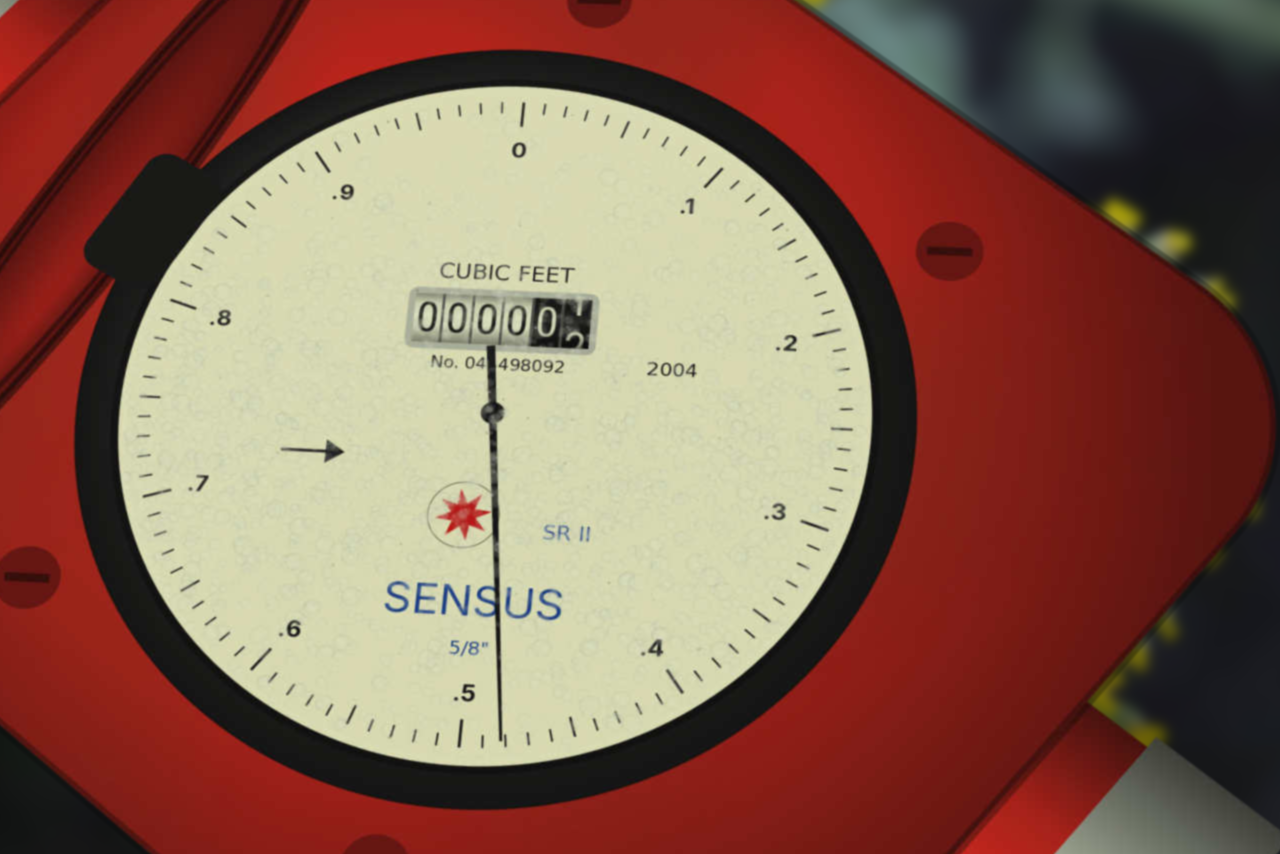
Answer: 1.48
